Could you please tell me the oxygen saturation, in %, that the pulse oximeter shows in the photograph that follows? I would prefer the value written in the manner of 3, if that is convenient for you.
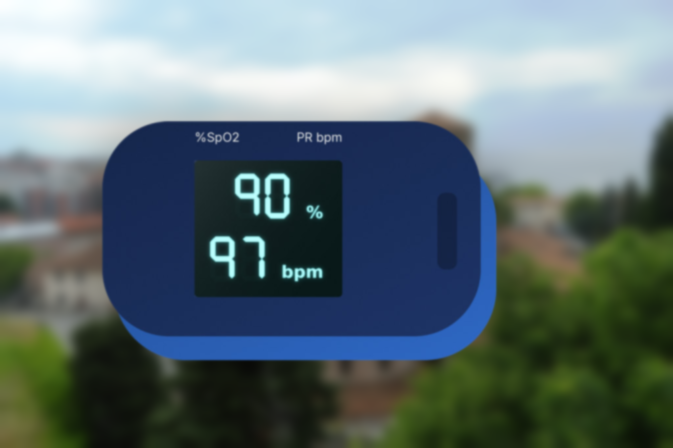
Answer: 90
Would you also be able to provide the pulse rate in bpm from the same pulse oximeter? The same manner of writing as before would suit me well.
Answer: 97
